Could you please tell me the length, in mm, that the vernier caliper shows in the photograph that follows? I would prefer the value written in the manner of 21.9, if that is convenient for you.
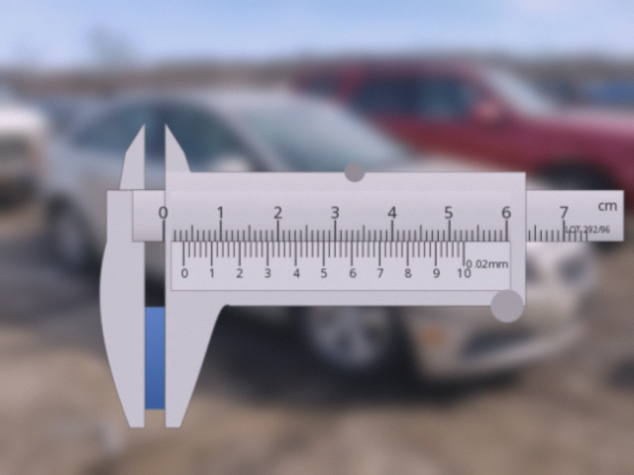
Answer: 3.5
